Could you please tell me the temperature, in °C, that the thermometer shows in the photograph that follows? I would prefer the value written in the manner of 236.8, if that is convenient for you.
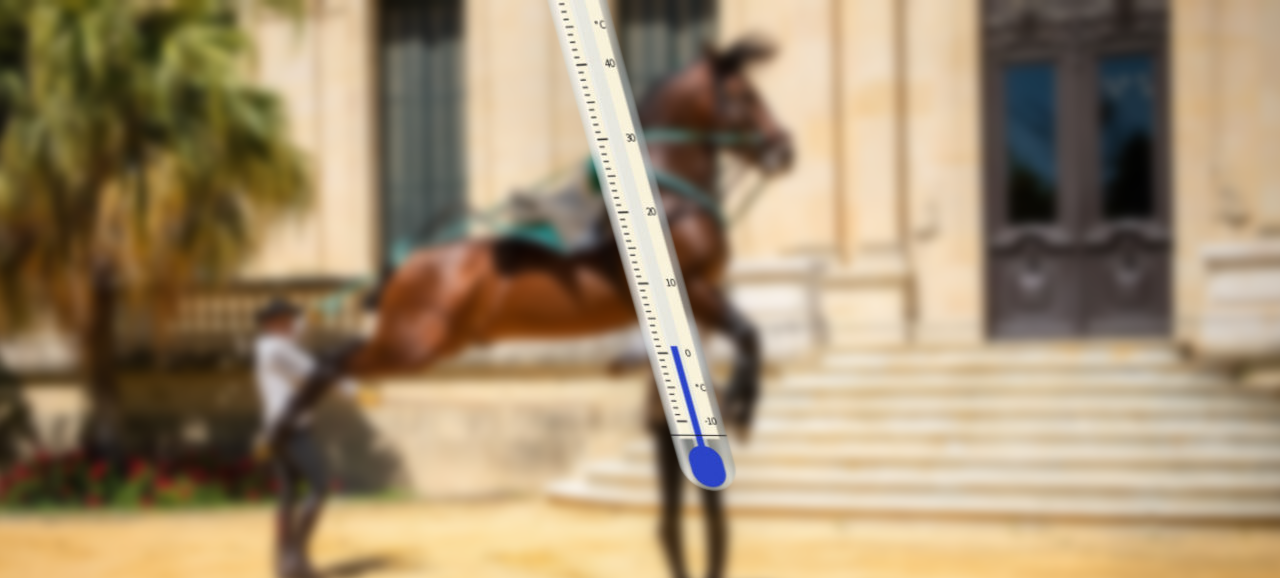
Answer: 1
